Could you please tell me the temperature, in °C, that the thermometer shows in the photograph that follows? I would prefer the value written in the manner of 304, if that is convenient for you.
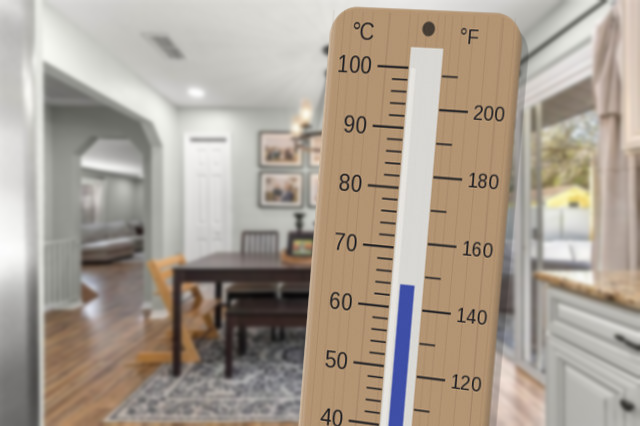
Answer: 64
